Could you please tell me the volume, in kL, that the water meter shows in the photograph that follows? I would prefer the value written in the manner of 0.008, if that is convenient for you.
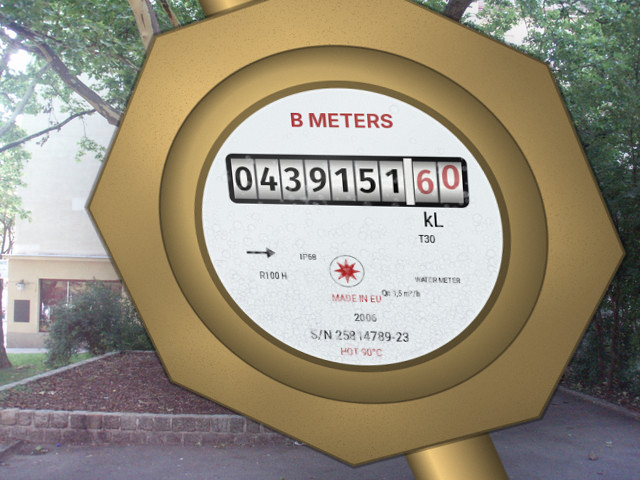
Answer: 439151.60
